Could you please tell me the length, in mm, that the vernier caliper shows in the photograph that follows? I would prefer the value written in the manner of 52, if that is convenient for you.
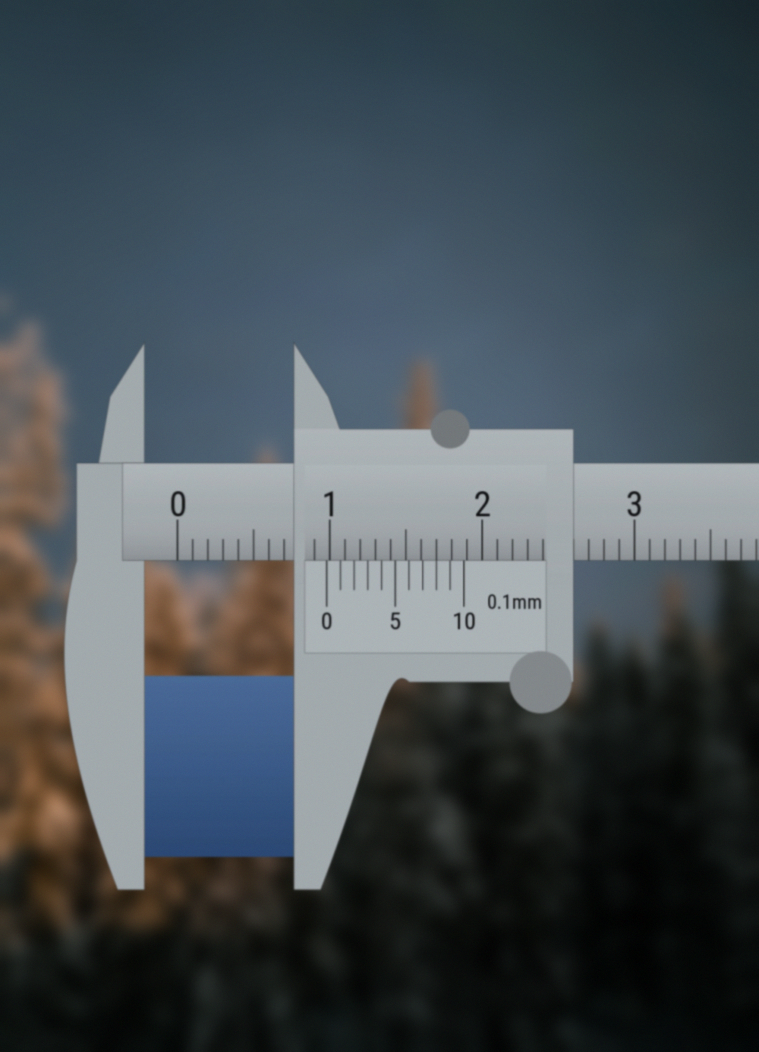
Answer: 9.8
